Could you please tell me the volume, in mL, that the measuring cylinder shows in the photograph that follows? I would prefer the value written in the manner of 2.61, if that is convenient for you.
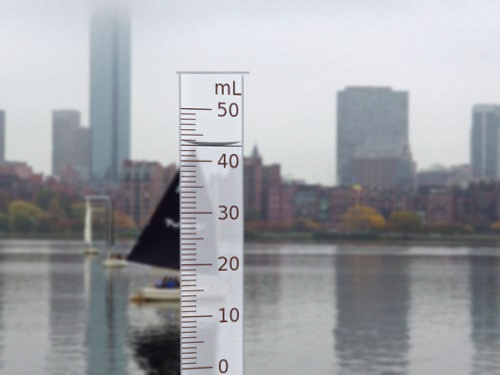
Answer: 43
